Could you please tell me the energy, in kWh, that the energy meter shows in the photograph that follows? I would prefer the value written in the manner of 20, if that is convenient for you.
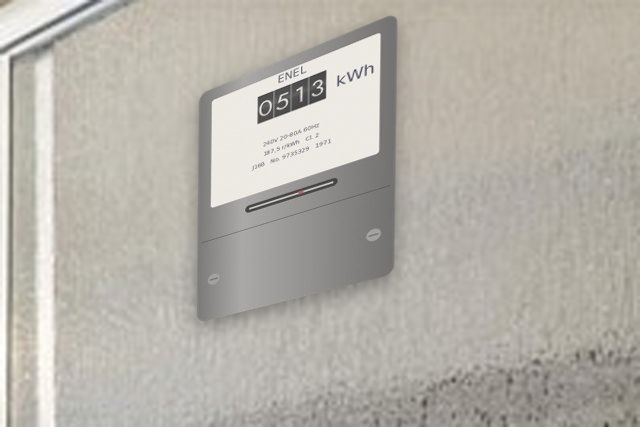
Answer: 513
